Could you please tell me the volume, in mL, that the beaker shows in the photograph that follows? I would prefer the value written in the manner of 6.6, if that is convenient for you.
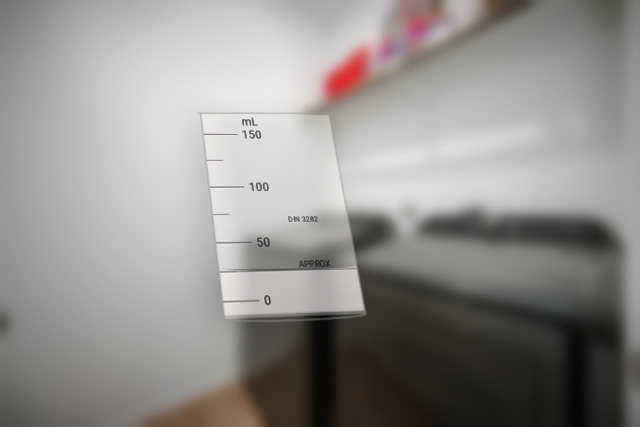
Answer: 25
